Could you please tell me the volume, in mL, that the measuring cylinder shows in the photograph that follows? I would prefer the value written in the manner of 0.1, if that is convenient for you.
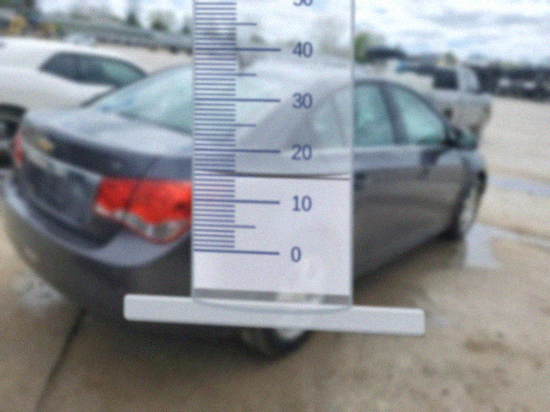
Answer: 15
